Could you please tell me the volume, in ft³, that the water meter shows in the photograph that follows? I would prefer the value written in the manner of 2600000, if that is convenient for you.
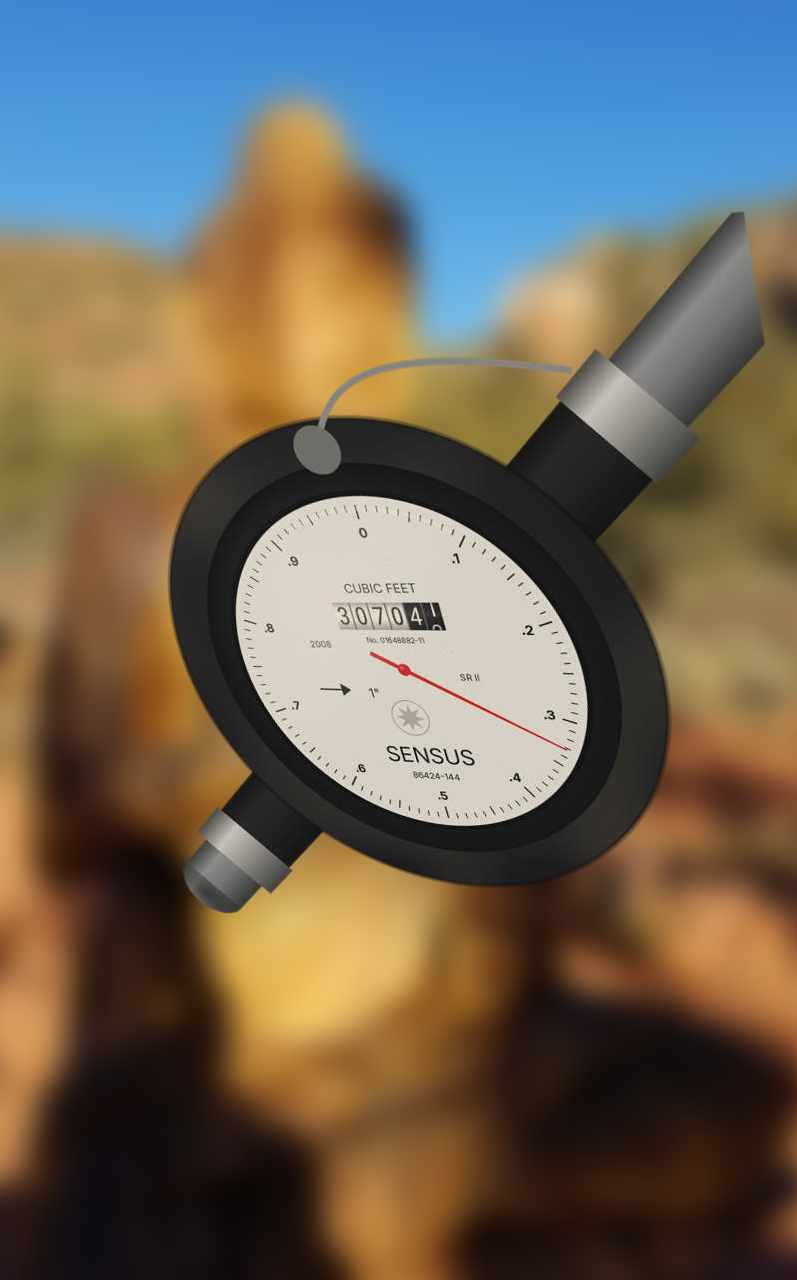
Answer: 307041.33
